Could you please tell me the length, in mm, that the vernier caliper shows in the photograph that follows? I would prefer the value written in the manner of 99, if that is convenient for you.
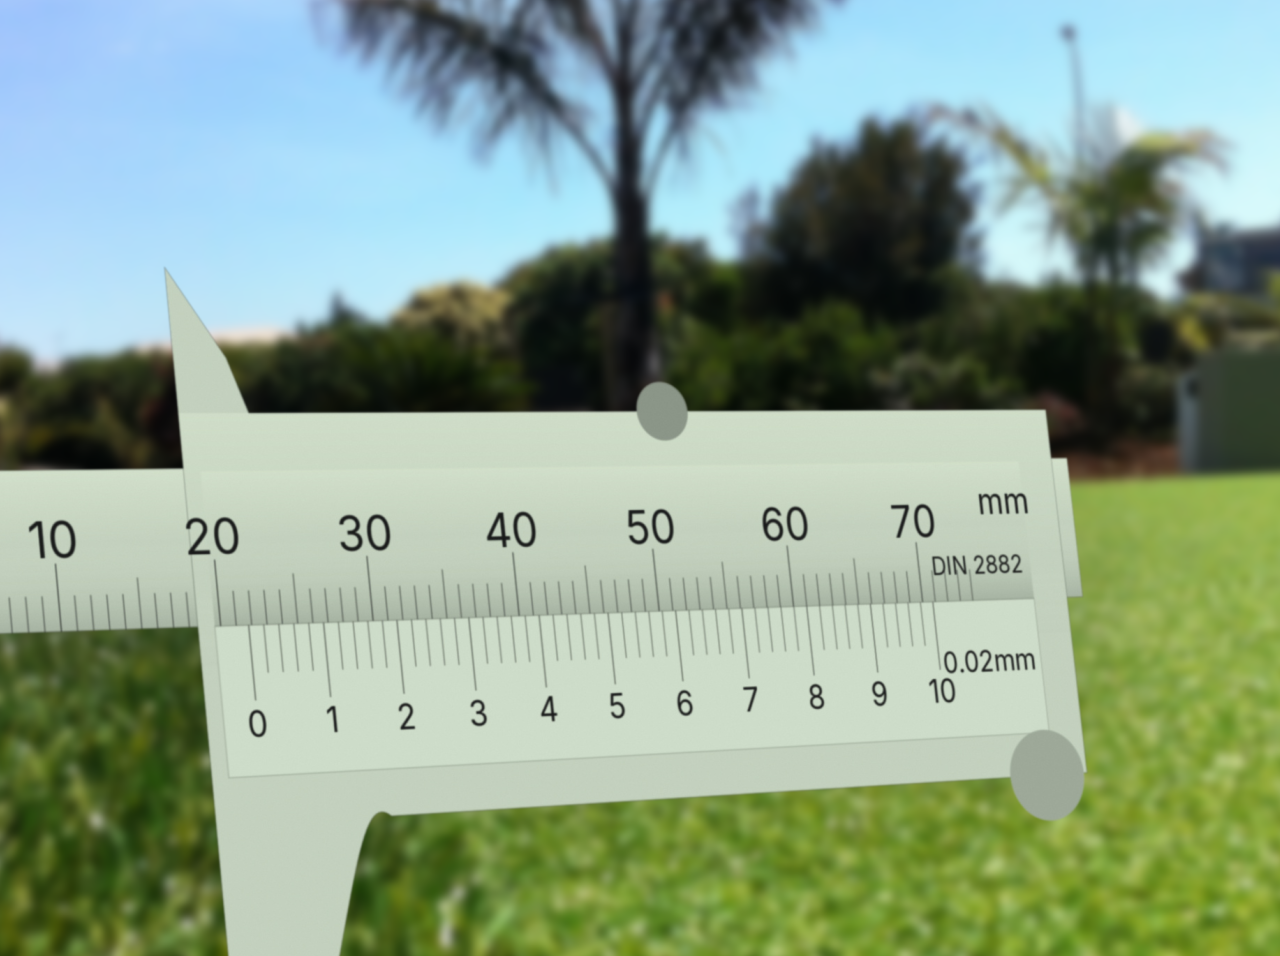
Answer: 21.8
